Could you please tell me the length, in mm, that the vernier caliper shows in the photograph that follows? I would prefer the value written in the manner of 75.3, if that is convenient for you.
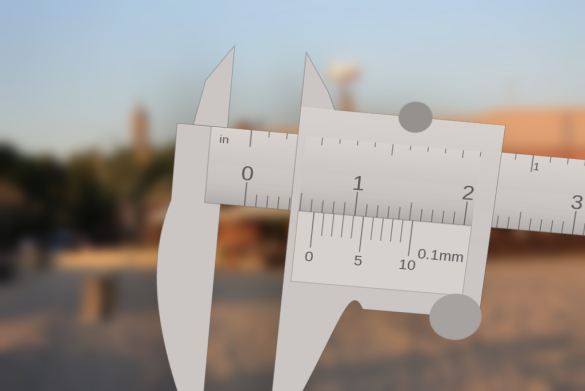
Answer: 6.3
